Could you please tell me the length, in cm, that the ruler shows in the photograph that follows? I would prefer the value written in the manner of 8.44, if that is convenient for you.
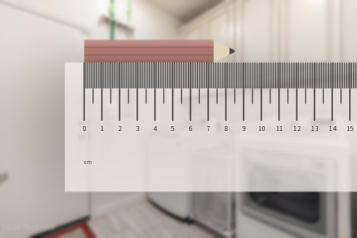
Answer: 8.5
